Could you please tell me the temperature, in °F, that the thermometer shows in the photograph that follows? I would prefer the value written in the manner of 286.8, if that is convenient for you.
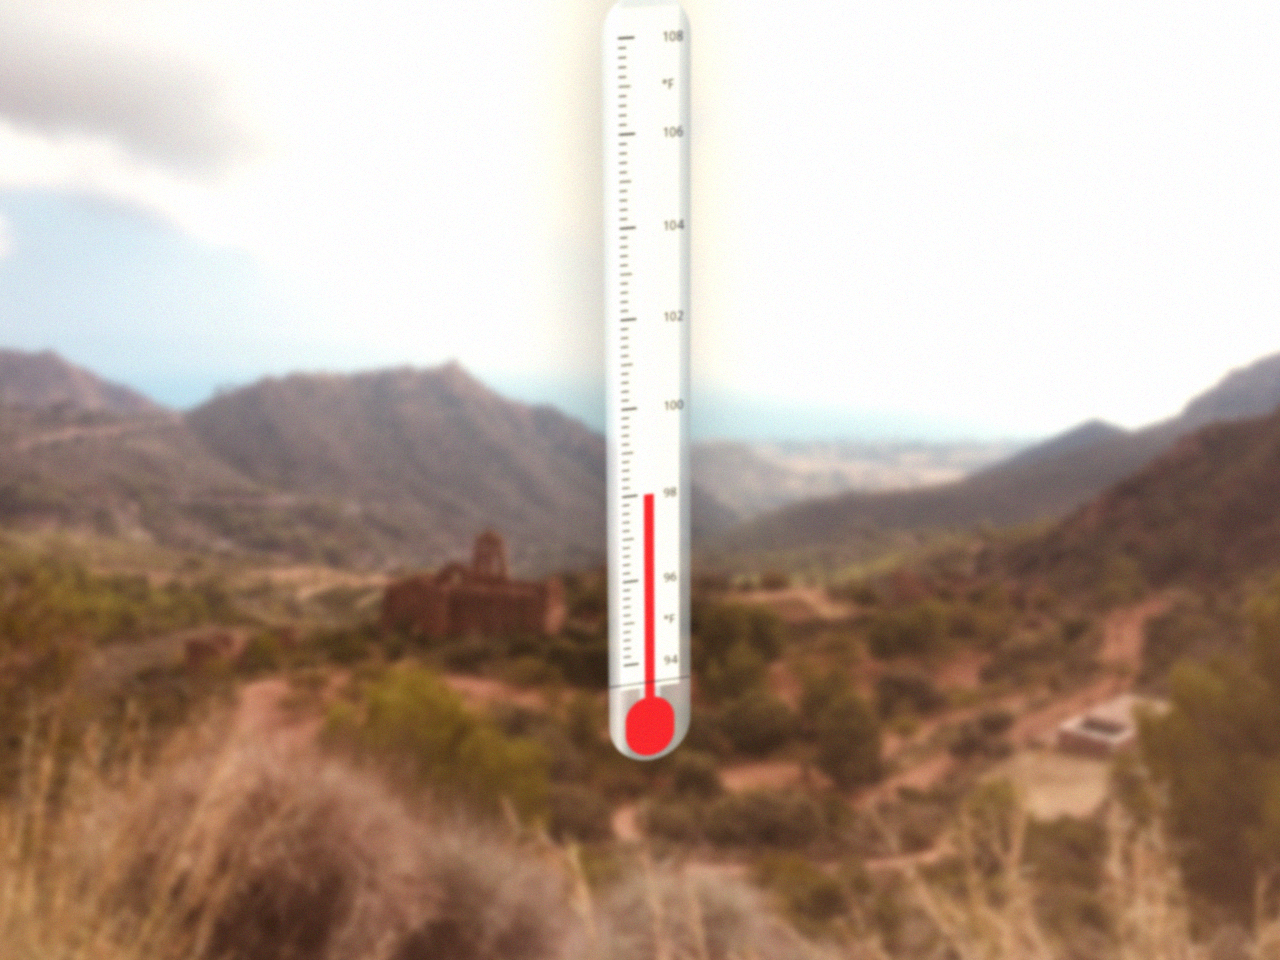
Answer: 98
